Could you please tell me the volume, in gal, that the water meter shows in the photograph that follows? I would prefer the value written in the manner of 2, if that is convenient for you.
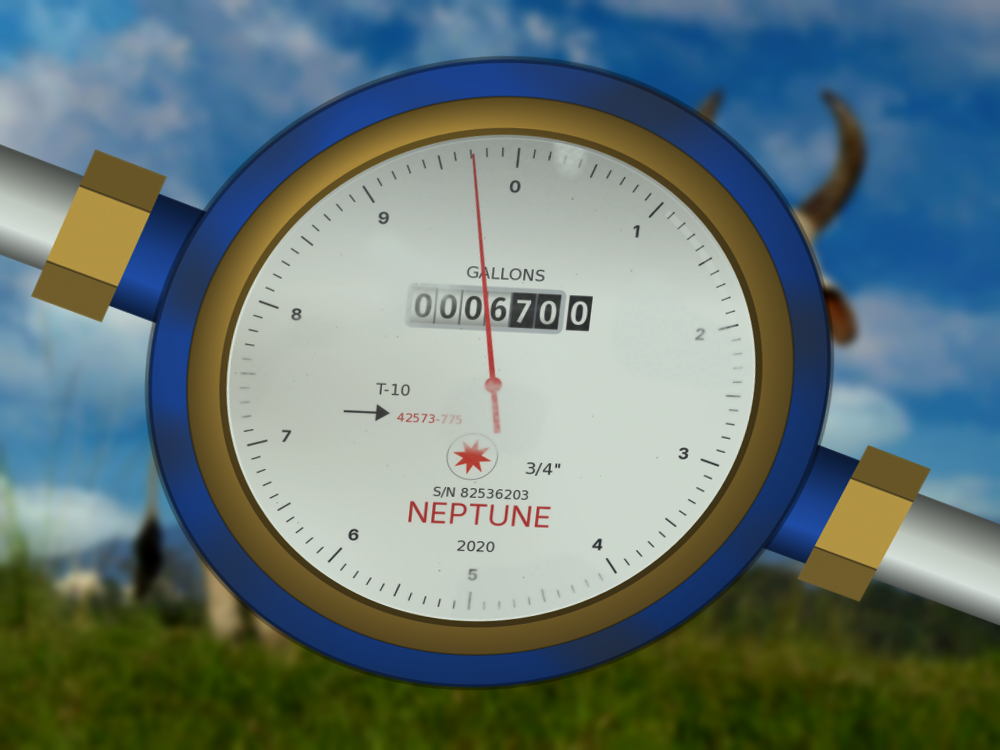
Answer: 6699.7
